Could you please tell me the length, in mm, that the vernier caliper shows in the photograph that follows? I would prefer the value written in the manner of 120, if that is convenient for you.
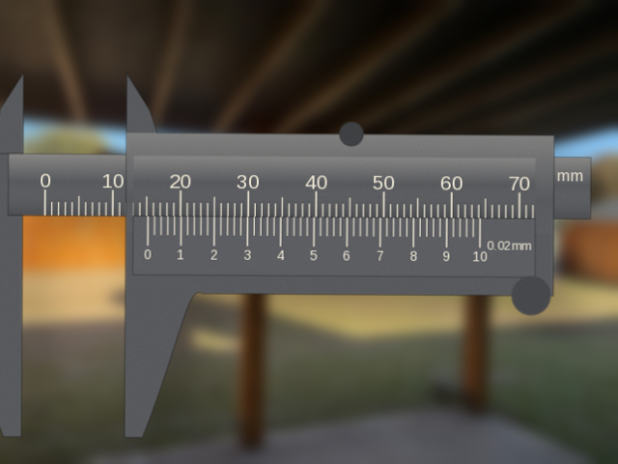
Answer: 15.2
